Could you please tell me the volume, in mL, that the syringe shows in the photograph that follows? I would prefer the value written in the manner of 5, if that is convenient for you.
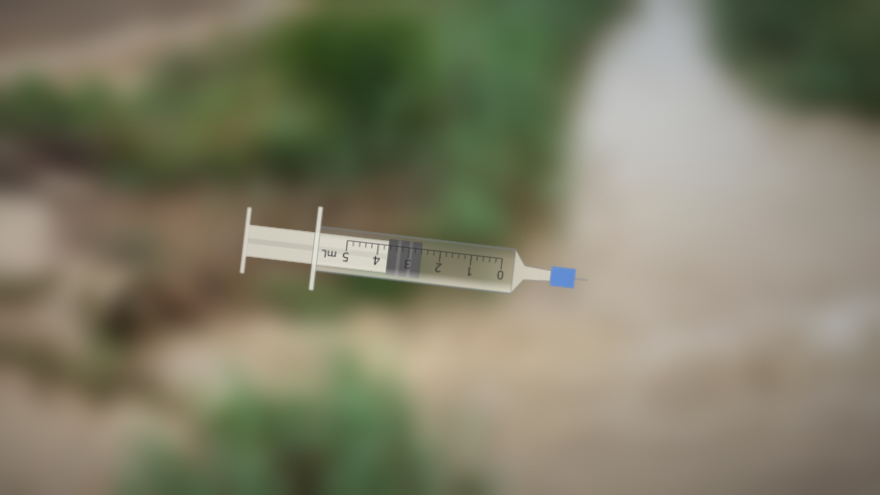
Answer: 2.6
